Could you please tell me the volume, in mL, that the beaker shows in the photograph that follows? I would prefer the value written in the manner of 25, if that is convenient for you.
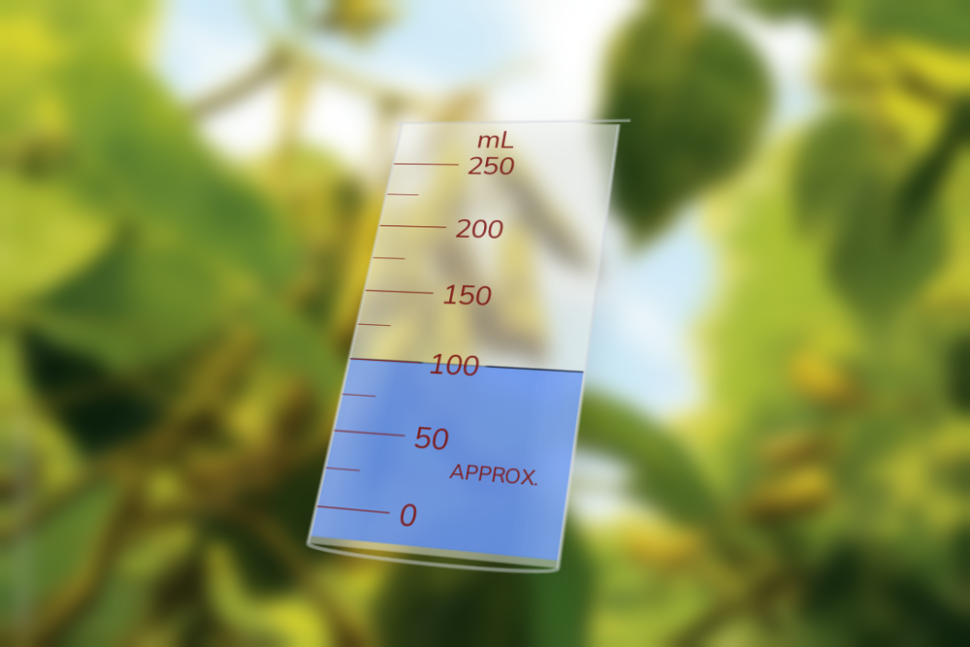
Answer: 100
